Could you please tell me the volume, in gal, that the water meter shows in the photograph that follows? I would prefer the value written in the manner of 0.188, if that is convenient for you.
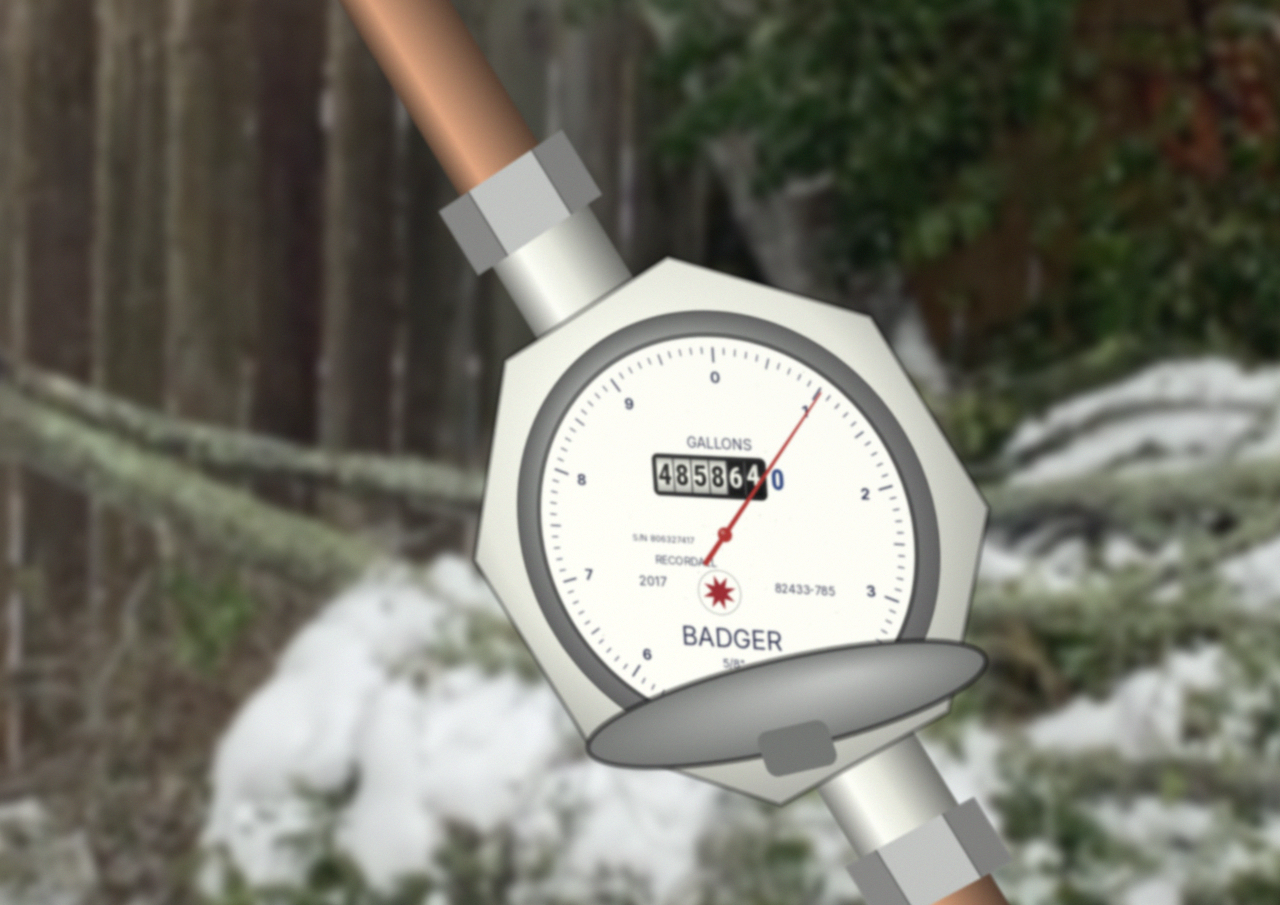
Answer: 4858641.0
